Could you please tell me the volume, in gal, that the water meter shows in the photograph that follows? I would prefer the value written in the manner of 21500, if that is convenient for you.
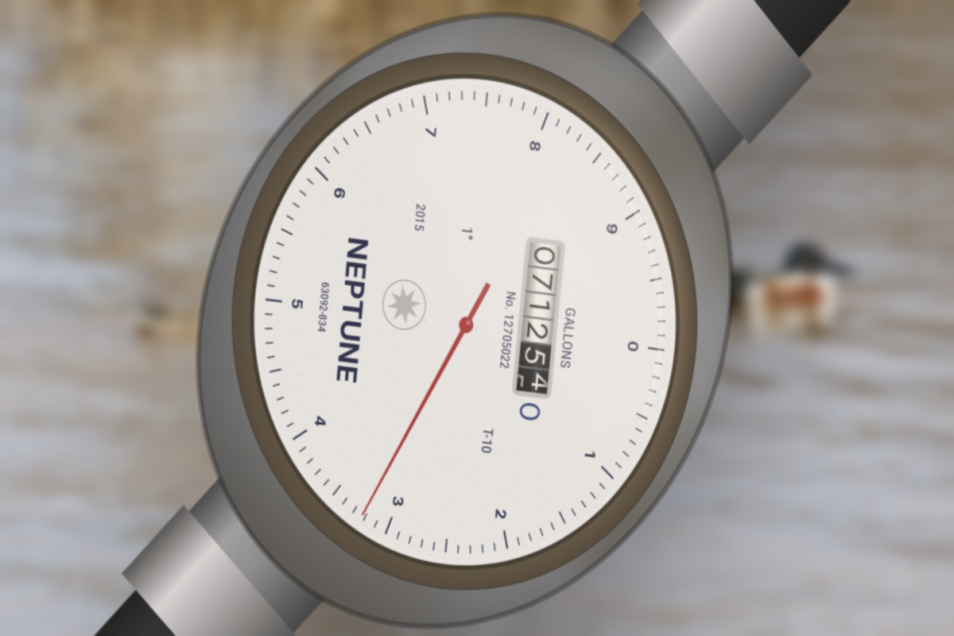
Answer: 712543.2
